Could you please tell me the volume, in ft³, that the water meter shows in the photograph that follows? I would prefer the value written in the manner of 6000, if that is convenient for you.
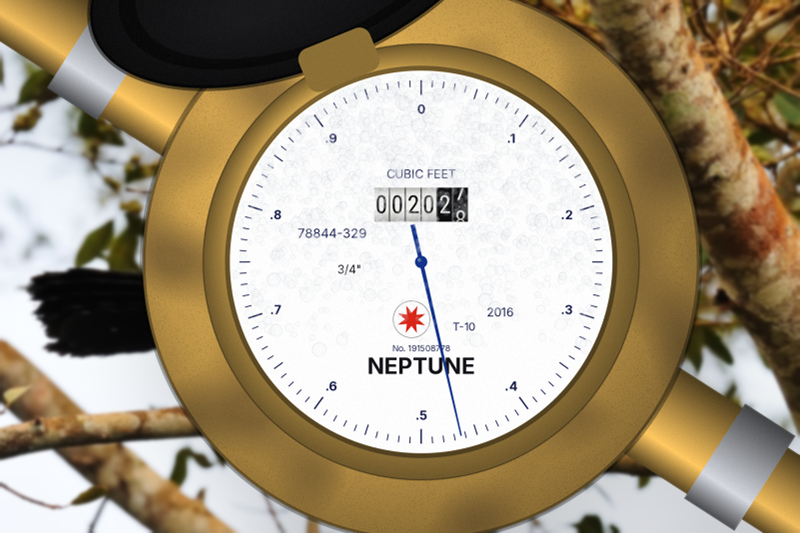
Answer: 2027.46
